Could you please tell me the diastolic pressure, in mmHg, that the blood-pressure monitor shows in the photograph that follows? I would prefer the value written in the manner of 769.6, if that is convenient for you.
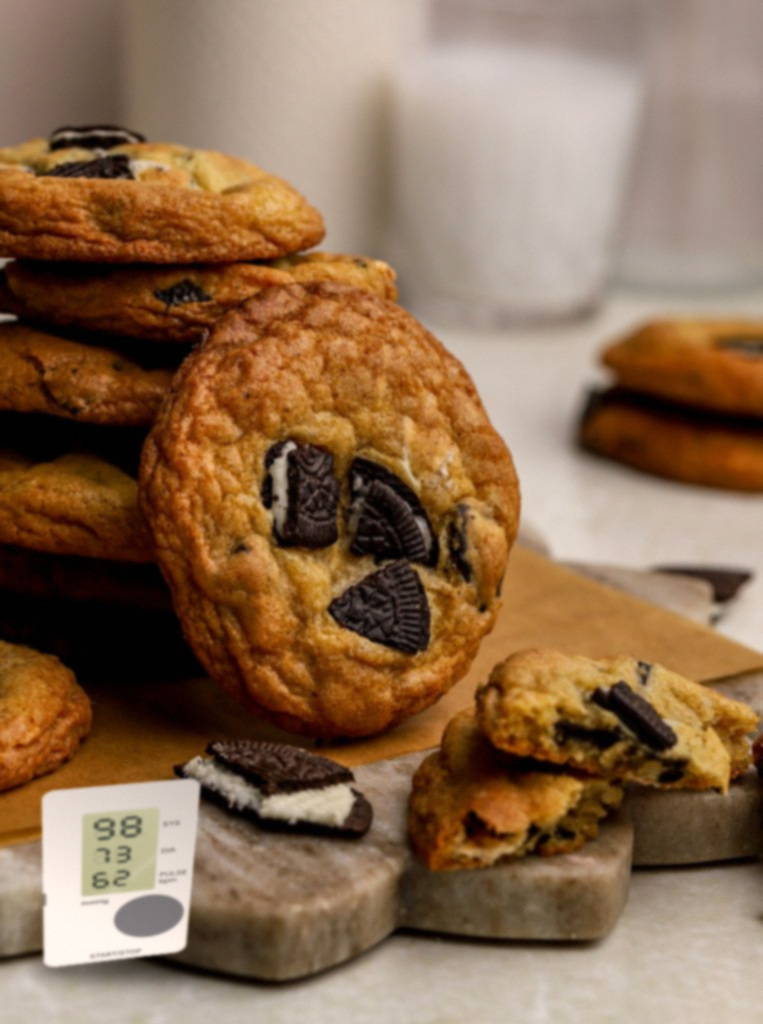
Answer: 73
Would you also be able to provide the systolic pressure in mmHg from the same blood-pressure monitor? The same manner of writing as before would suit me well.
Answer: 98
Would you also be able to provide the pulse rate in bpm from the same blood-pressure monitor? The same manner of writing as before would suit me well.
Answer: 62
